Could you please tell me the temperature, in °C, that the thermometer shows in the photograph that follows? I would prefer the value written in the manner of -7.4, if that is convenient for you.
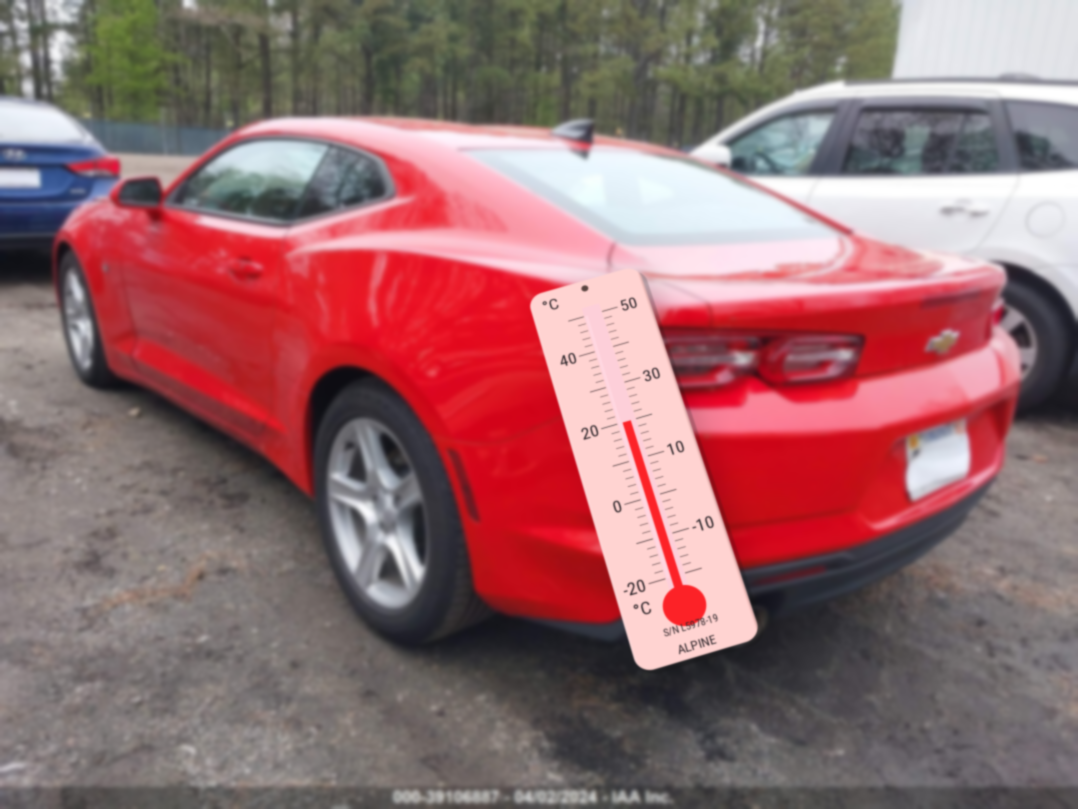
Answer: 20
